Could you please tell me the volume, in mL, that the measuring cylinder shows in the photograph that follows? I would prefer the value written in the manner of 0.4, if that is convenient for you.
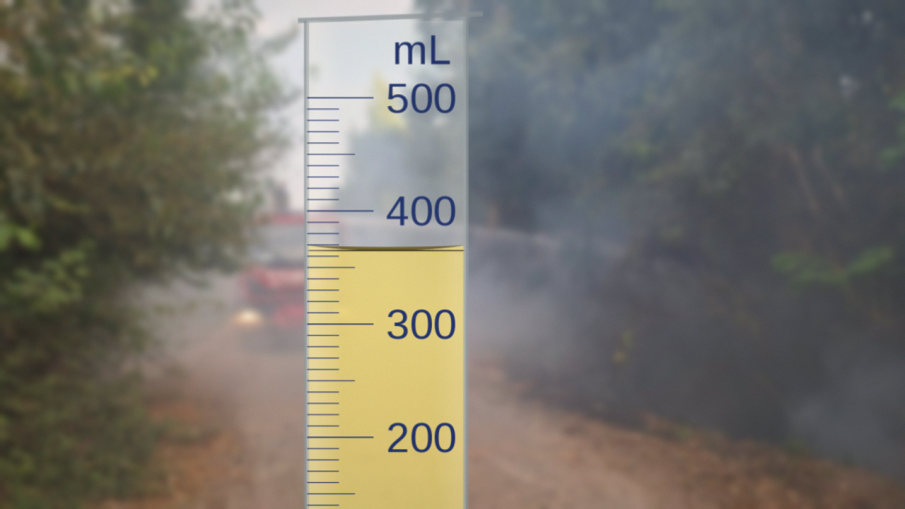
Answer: 365
